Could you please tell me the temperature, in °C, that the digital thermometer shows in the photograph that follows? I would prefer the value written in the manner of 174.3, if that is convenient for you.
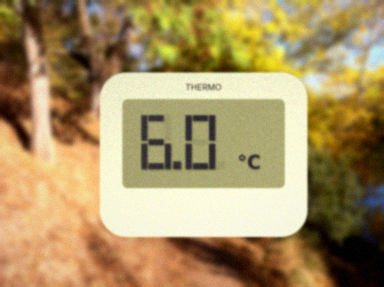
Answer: 6.0
